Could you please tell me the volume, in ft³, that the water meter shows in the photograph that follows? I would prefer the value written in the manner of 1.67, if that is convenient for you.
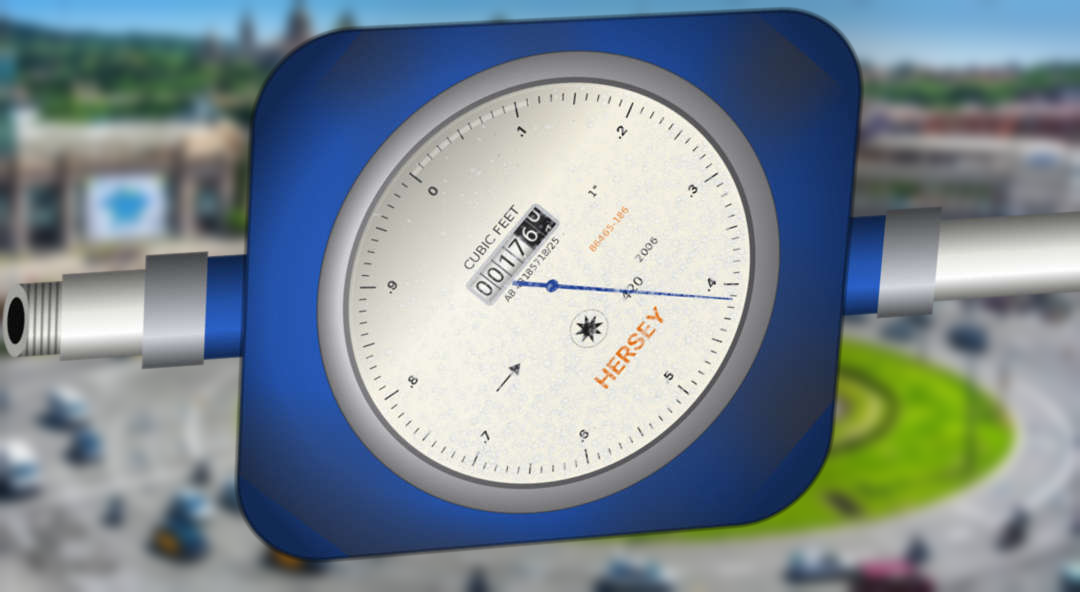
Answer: 1760.41
